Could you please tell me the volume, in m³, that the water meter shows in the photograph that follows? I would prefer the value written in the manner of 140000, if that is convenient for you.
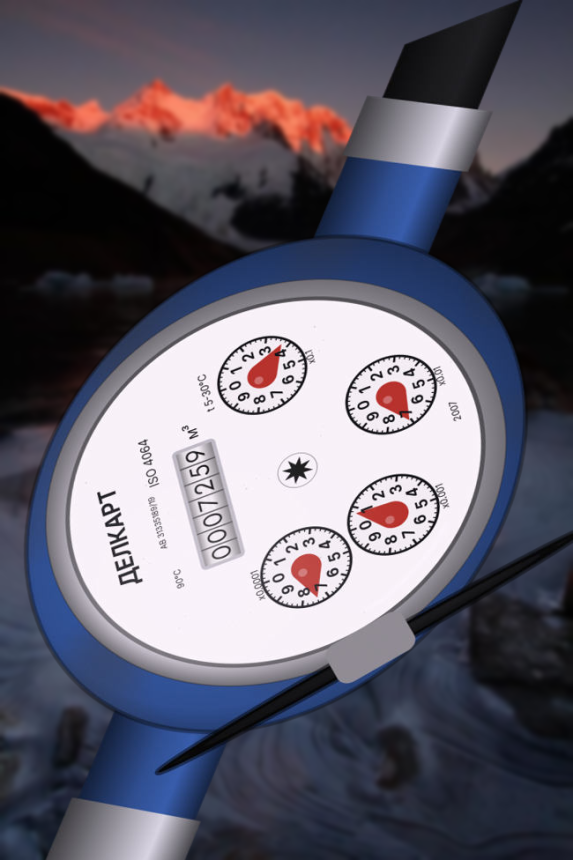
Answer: 7259.3707
